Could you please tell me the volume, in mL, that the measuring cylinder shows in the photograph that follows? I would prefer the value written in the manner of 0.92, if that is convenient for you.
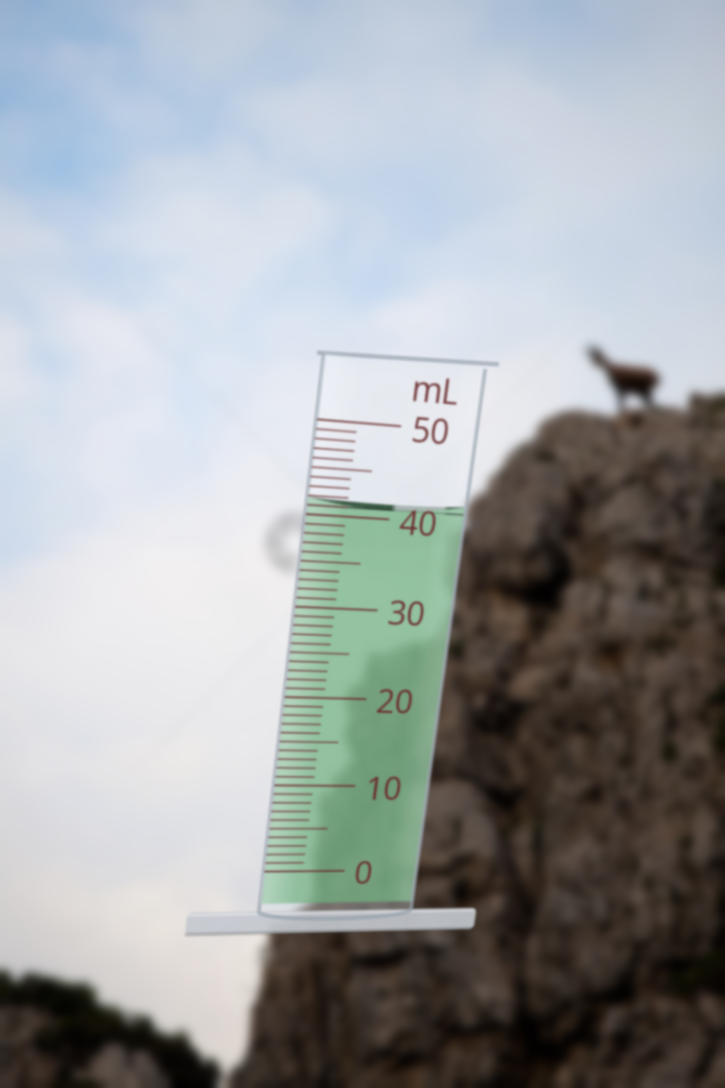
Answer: 41
